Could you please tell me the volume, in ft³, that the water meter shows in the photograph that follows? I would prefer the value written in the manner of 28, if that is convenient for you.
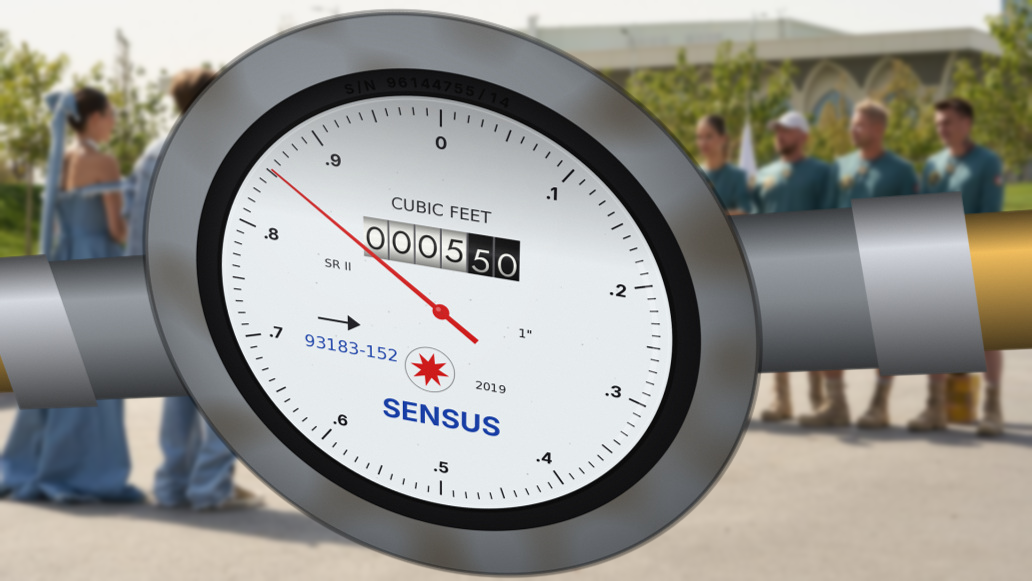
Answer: 549.85
